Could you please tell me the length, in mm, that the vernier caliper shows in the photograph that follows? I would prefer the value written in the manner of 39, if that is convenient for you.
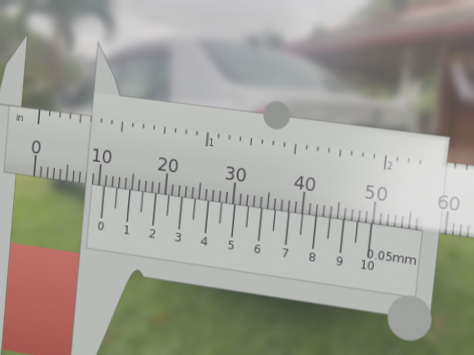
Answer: 10.8
